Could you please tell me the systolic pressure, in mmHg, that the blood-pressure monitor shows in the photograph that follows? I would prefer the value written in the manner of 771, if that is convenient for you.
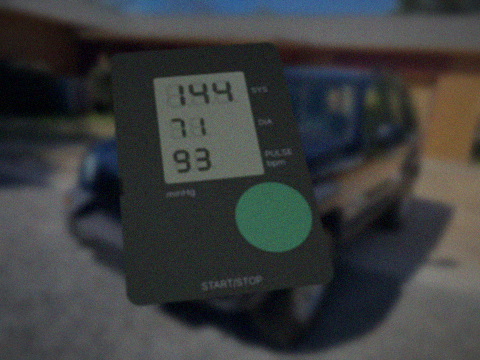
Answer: 144
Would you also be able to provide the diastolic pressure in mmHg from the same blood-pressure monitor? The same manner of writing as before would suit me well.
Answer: 71
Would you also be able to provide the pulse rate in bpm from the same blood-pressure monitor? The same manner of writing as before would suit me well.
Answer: 93
